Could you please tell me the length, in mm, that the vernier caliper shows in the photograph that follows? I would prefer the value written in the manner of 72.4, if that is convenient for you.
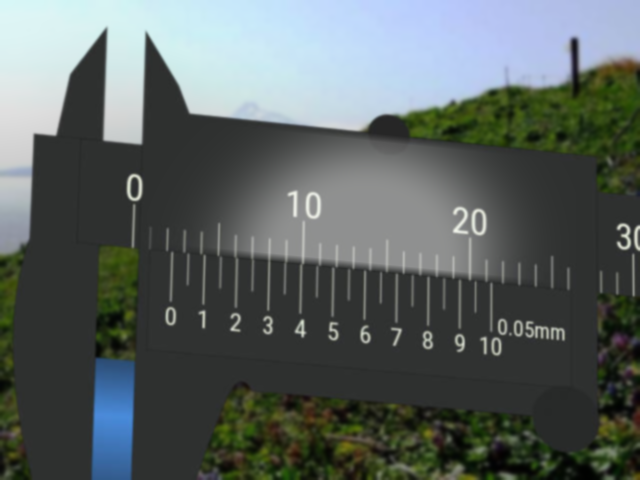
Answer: 2.3
